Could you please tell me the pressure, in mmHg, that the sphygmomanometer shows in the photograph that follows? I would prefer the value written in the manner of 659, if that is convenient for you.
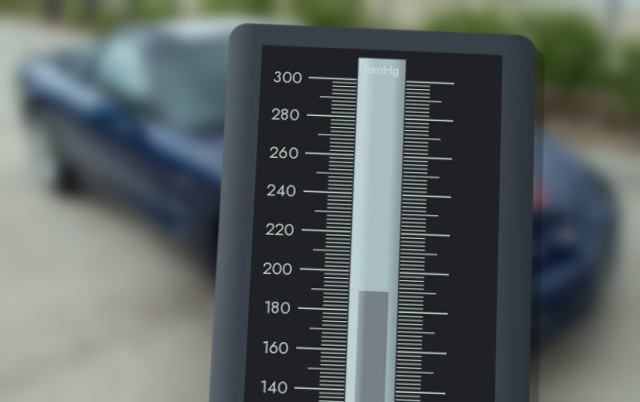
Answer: 190
